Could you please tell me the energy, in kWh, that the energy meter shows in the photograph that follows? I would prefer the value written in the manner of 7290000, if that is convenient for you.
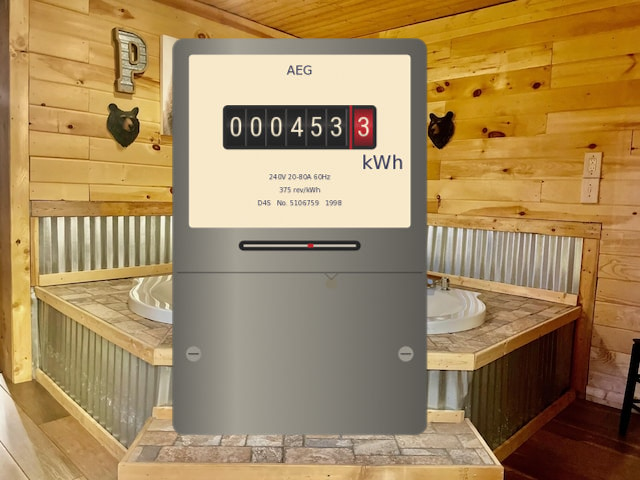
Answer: 453.3
